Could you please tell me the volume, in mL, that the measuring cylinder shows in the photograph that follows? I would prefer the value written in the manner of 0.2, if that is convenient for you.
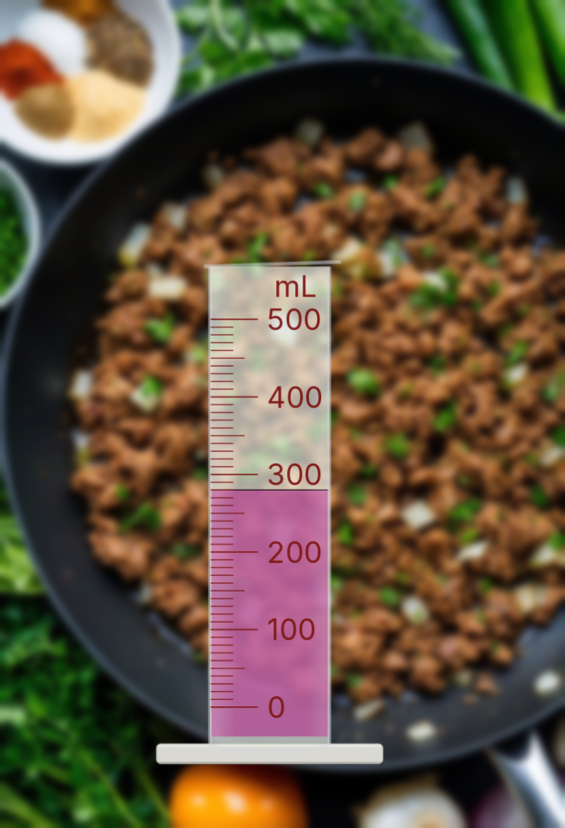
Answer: 280
